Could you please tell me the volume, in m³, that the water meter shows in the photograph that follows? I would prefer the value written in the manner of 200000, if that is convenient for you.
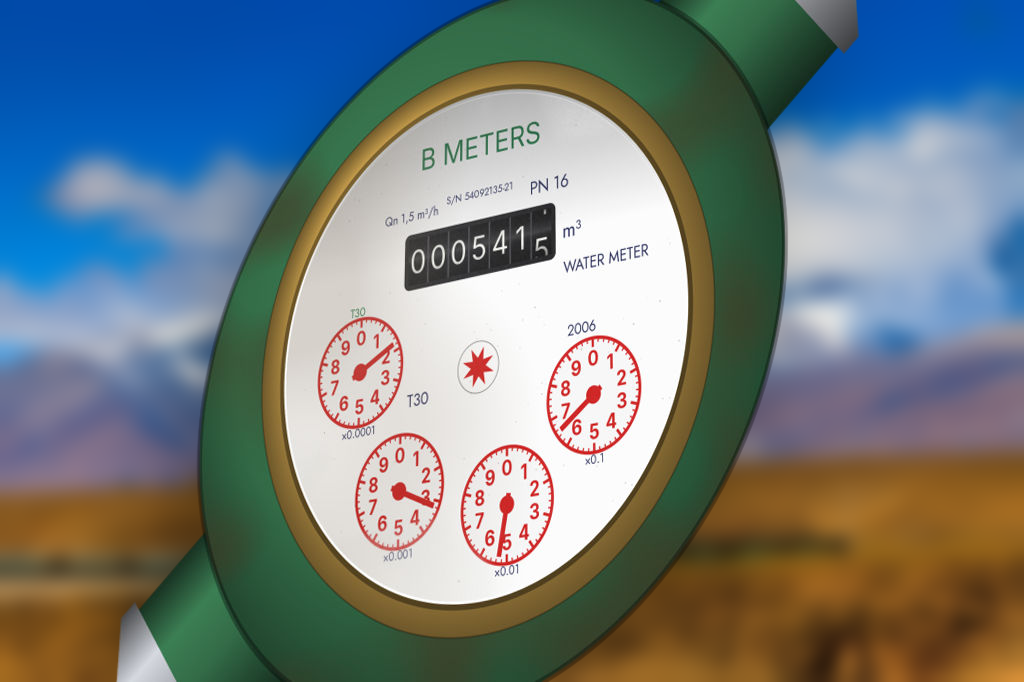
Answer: 5414.6531
